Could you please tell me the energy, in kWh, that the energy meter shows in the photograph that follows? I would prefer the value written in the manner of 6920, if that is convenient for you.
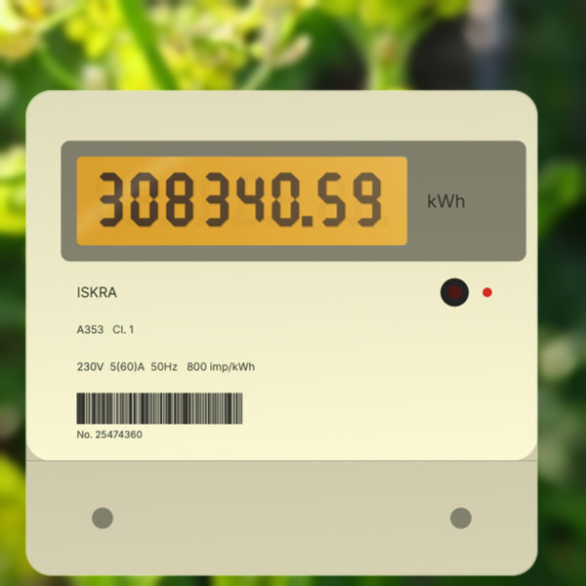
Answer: 308340.59
